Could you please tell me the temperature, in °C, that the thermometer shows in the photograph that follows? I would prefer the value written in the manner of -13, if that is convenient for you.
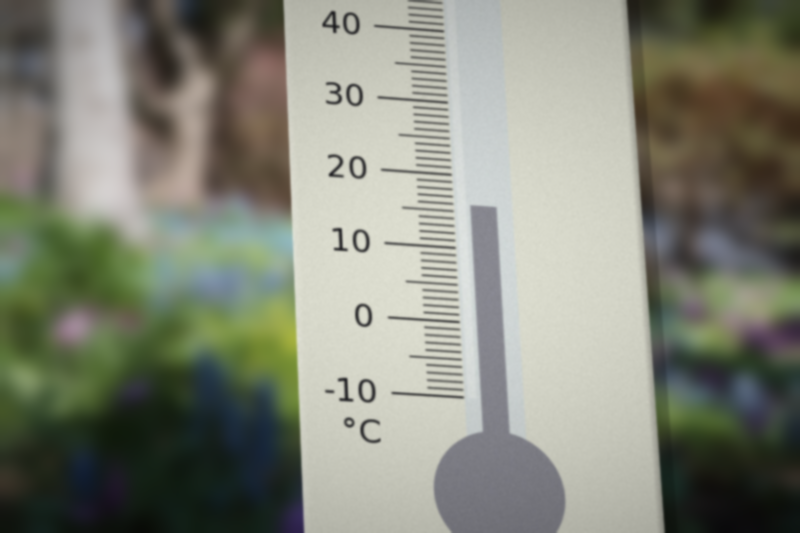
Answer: 16
